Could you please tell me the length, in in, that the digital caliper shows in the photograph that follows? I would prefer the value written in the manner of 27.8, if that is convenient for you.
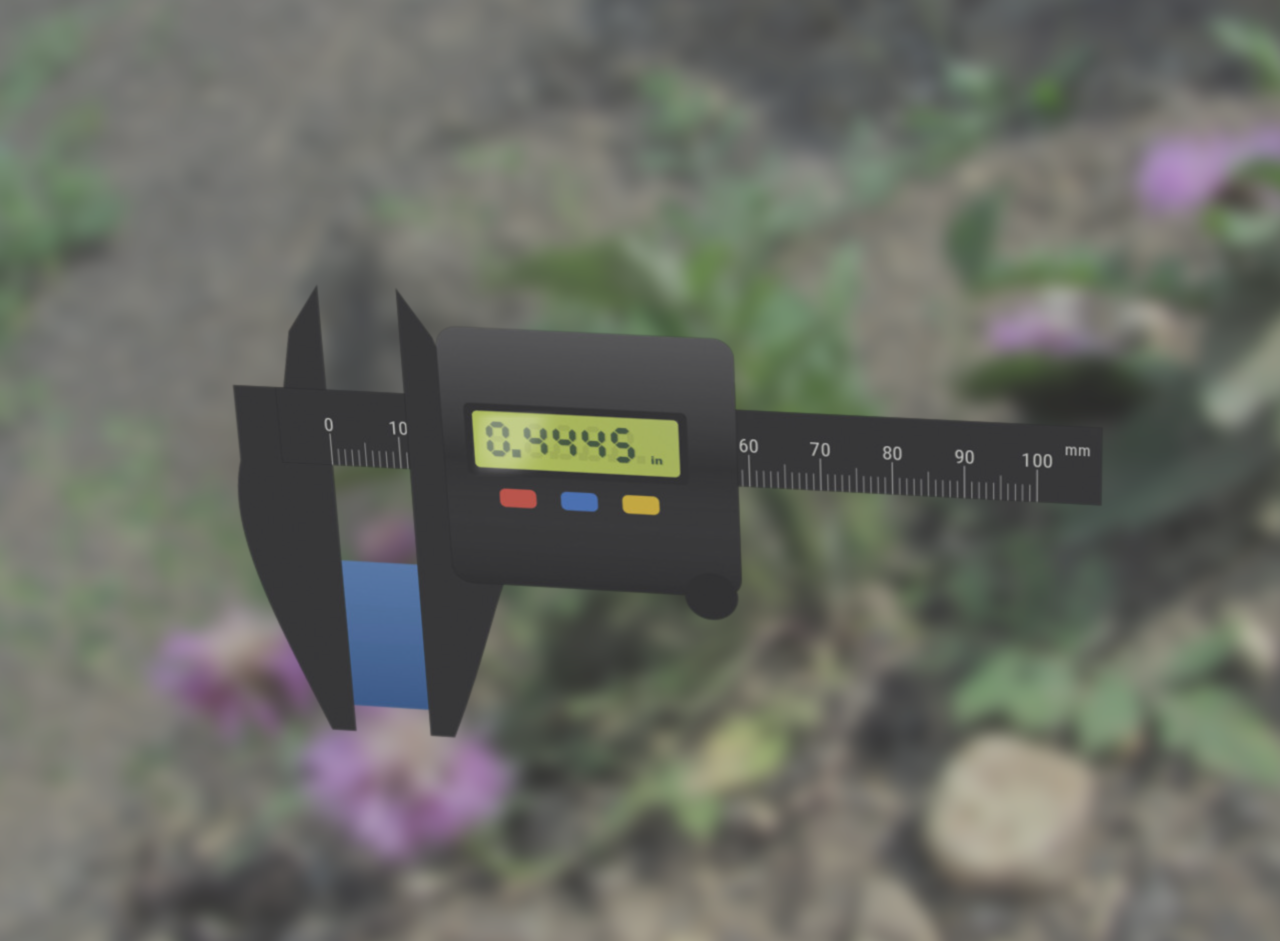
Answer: 0.4445
